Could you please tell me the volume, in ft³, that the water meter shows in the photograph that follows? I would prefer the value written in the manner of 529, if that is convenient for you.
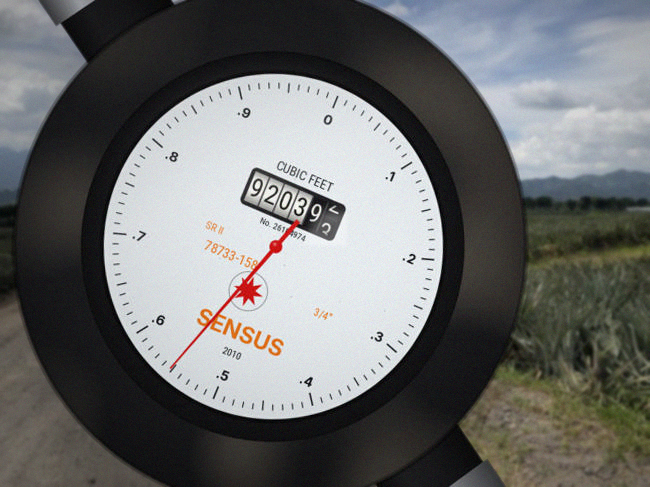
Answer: 920392.55
